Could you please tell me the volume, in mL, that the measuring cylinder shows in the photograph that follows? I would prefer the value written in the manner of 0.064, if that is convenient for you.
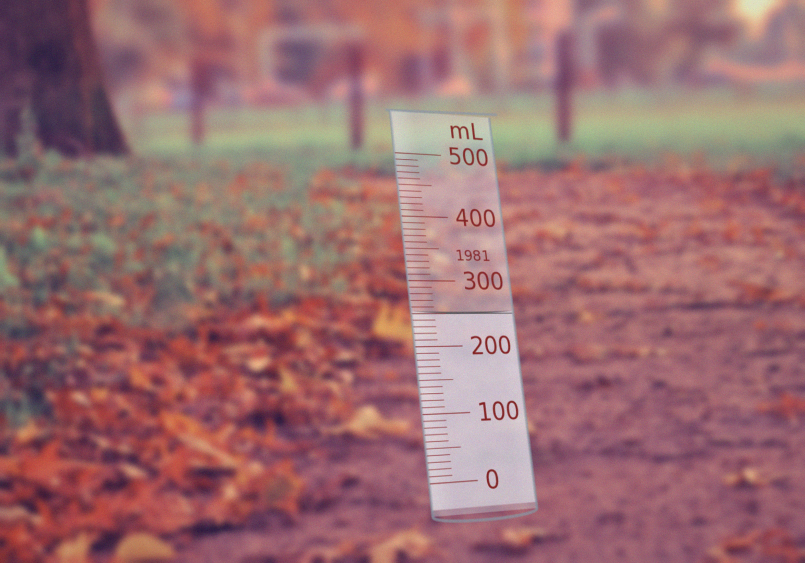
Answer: 250
